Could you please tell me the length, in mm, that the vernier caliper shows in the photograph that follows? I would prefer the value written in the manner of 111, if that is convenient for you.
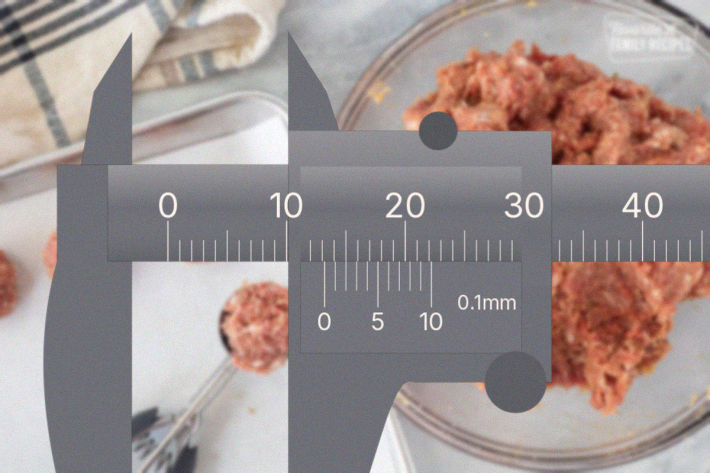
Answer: 13.2
